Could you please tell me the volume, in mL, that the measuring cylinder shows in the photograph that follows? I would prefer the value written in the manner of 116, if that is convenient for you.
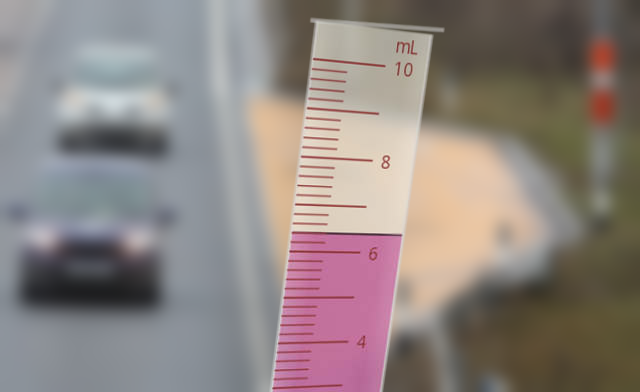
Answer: 6.4
